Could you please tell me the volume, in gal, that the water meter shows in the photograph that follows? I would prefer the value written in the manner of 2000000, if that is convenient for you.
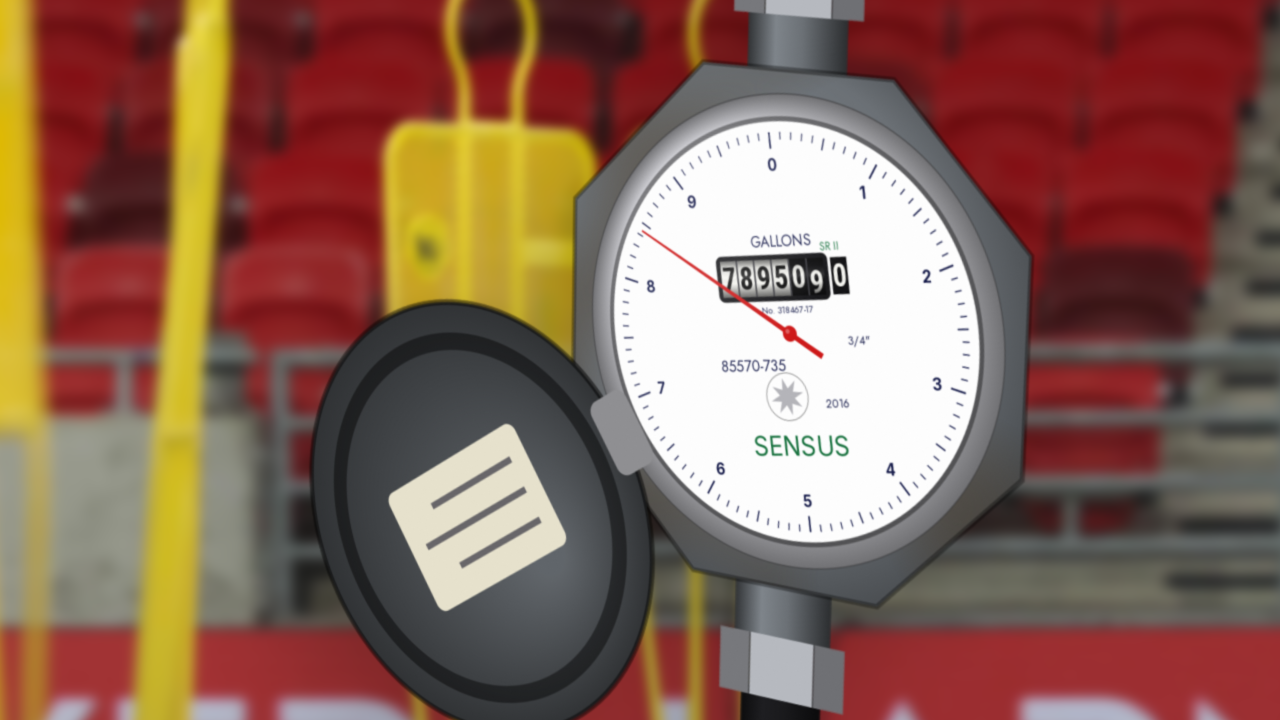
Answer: 7895088.4
